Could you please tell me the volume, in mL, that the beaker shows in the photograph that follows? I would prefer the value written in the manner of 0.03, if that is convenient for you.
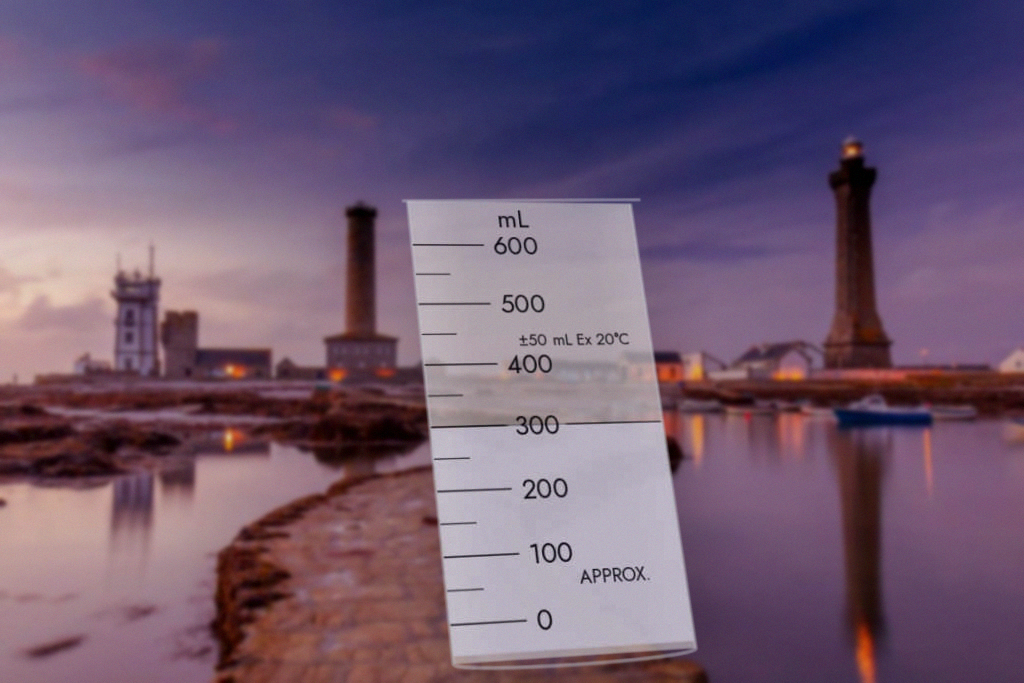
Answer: 300
